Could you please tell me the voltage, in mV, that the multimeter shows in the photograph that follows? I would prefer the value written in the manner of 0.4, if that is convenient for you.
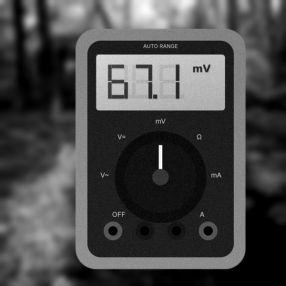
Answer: 67.1
